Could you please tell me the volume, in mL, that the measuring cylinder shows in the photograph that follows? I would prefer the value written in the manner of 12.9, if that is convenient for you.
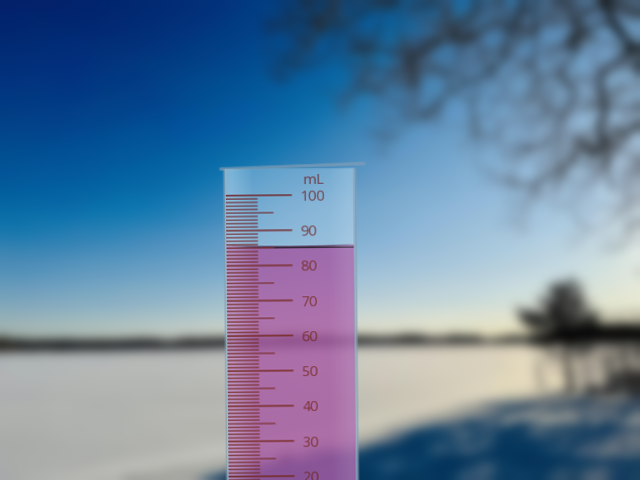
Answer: 85
